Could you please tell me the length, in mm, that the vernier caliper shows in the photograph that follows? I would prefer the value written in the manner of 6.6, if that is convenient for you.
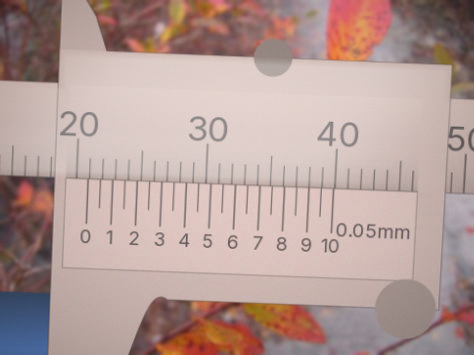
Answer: 20.9
